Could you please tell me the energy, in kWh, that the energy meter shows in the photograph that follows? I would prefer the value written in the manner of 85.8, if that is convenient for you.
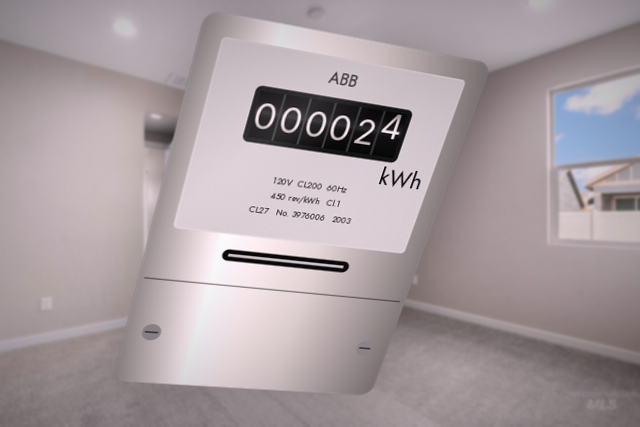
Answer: 24
